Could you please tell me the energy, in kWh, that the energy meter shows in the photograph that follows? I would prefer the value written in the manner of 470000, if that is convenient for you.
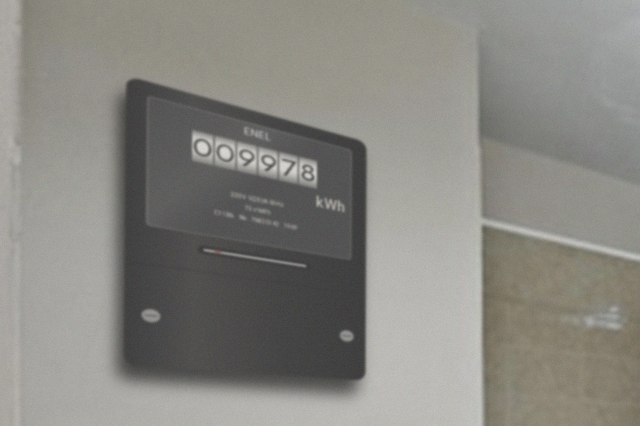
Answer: 9978
